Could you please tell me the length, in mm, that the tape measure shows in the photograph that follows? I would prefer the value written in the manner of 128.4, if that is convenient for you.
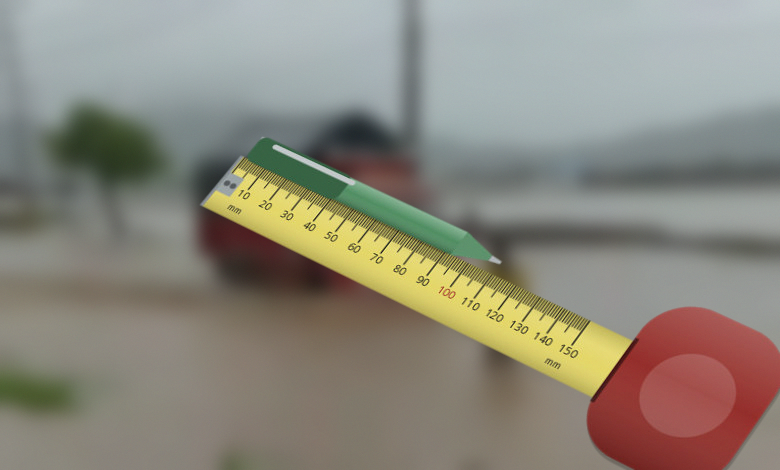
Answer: 110
